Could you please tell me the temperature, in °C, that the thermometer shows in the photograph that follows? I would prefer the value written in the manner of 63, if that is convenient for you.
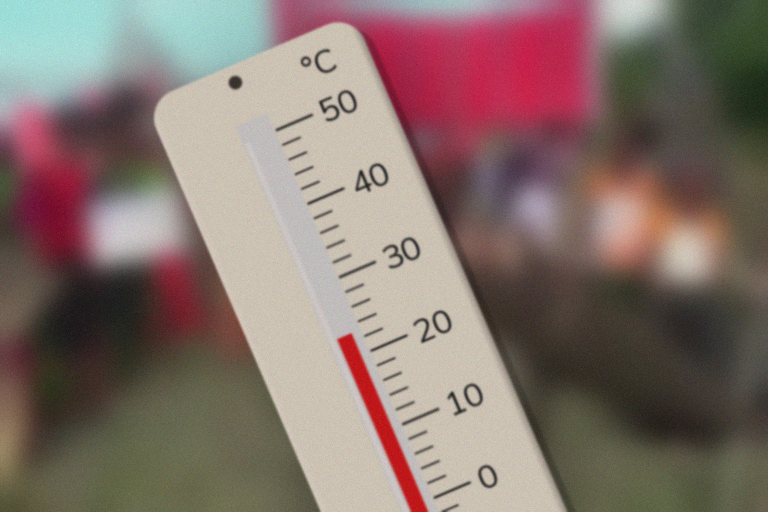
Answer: 23
